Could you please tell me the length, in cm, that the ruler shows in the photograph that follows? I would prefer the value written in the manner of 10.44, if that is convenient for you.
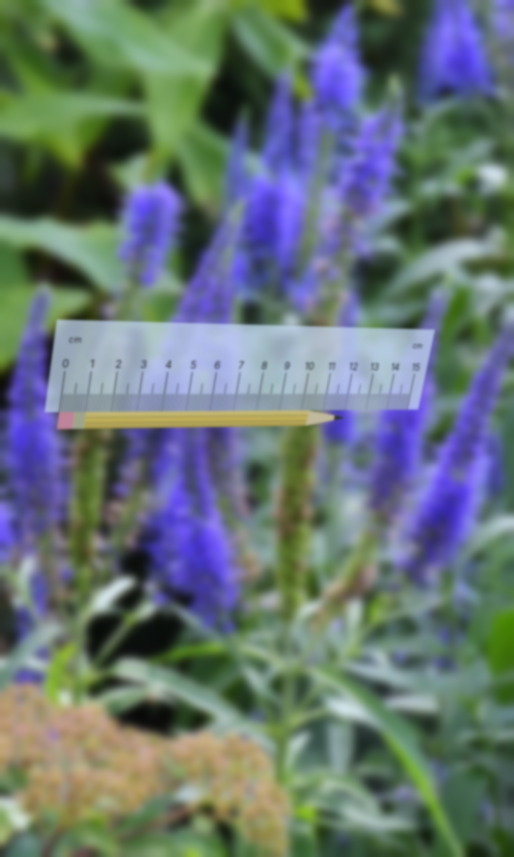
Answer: 12
